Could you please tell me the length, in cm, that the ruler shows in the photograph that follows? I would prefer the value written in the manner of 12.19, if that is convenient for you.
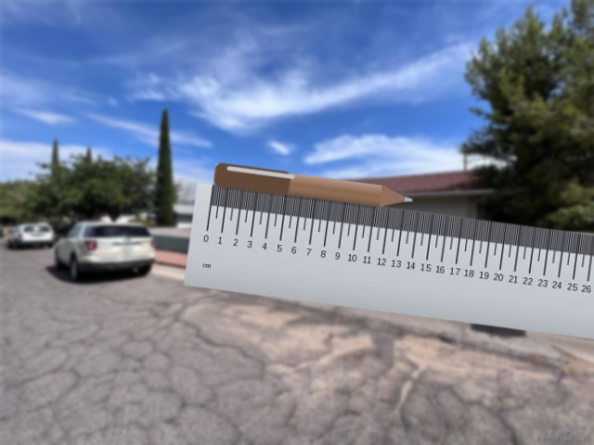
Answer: 13.5
